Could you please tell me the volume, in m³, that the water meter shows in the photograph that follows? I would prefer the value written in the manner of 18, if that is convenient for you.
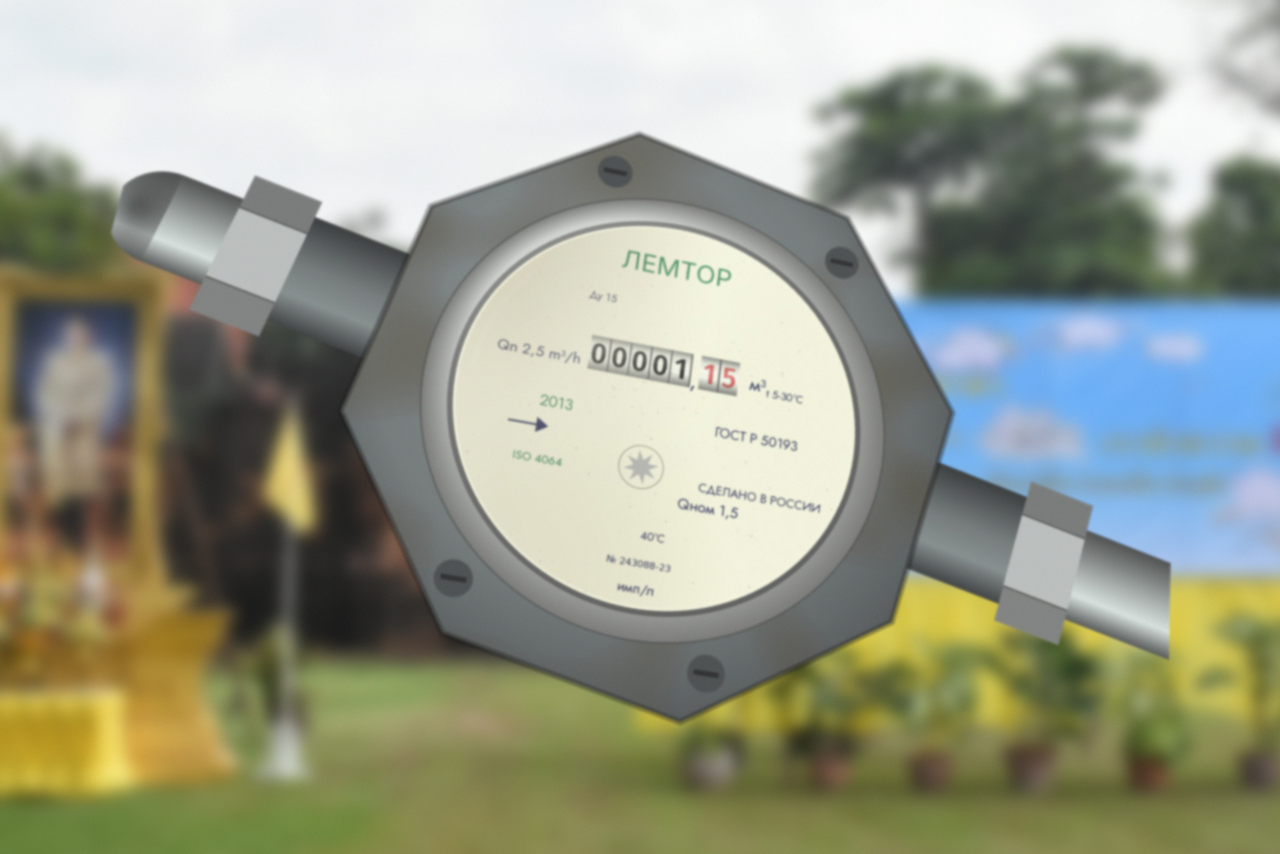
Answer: 1.15
